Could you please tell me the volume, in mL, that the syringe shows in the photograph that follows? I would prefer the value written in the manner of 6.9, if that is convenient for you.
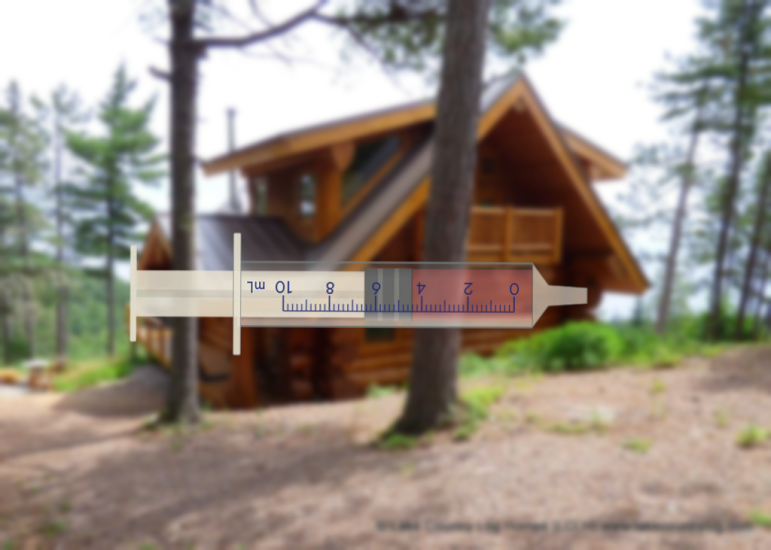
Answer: 4.4
